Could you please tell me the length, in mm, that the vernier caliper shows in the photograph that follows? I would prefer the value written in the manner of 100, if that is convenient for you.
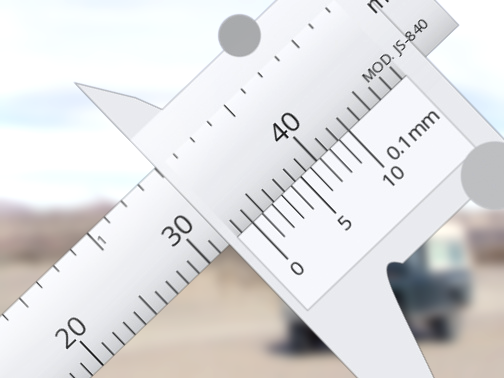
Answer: 34.0
